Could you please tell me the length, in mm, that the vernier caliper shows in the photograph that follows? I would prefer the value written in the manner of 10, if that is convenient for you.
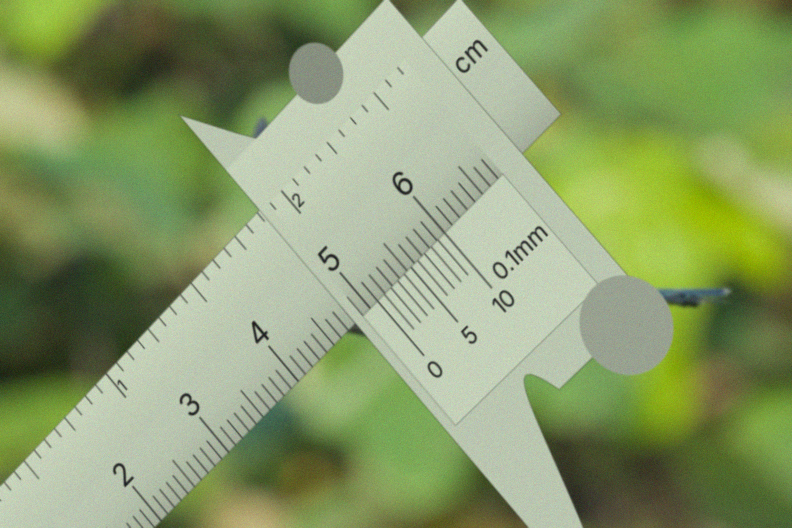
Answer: 51.0
